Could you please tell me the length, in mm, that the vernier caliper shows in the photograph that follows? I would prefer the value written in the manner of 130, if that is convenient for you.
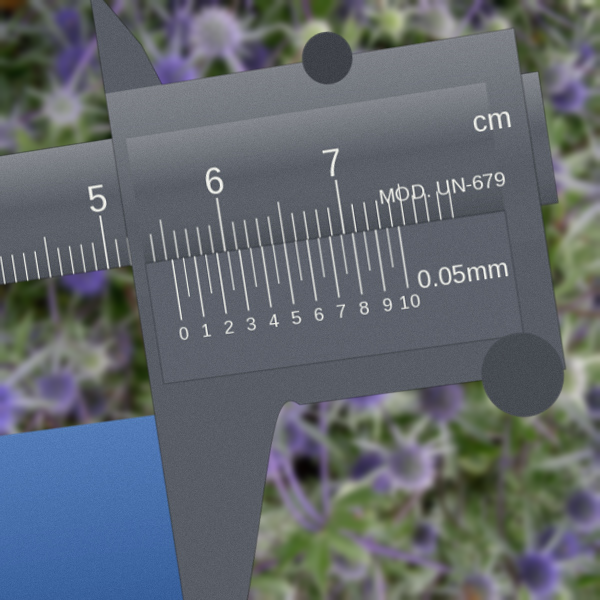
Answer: 55.5
